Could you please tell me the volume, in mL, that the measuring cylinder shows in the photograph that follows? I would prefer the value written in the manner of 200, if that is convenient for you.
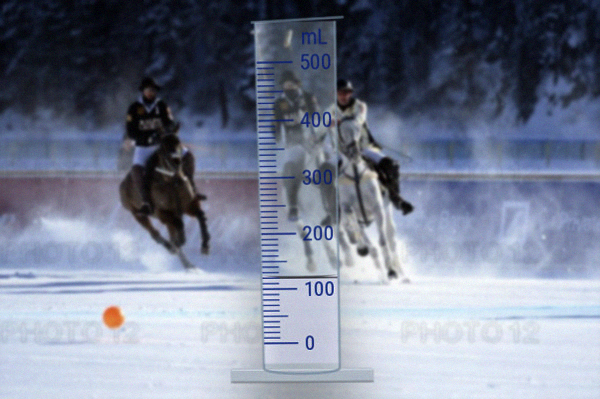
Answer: 120
